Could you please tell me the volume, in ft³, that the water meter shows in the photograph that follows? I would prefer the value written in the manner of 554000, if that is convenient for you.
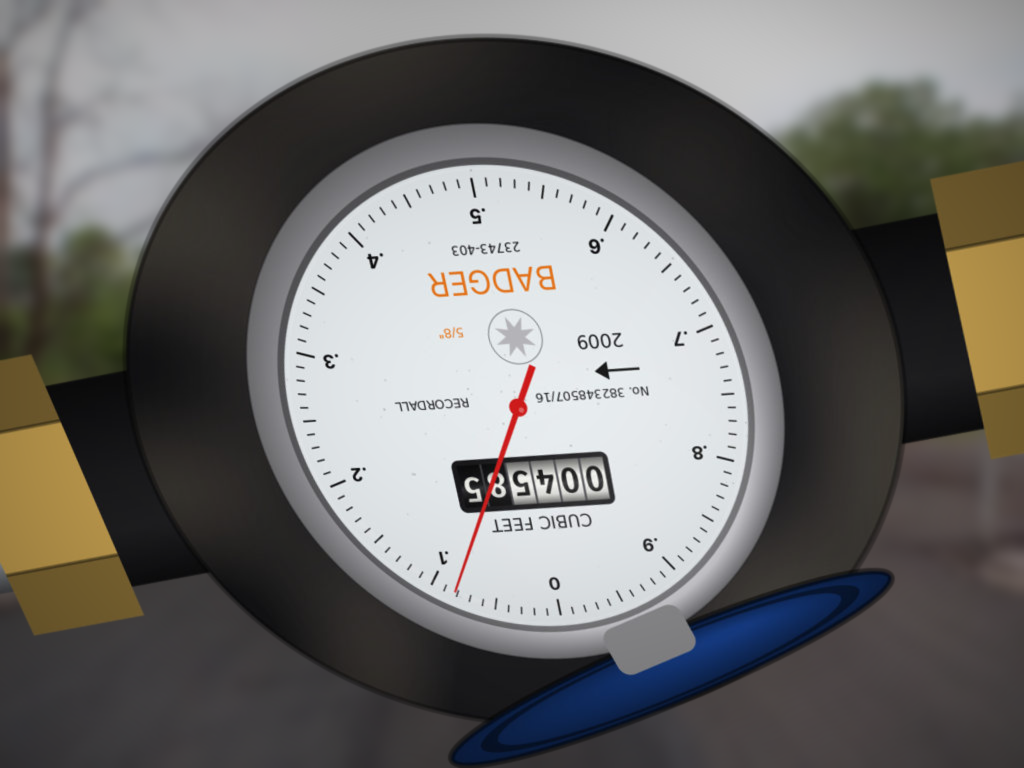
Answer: 4585.08
